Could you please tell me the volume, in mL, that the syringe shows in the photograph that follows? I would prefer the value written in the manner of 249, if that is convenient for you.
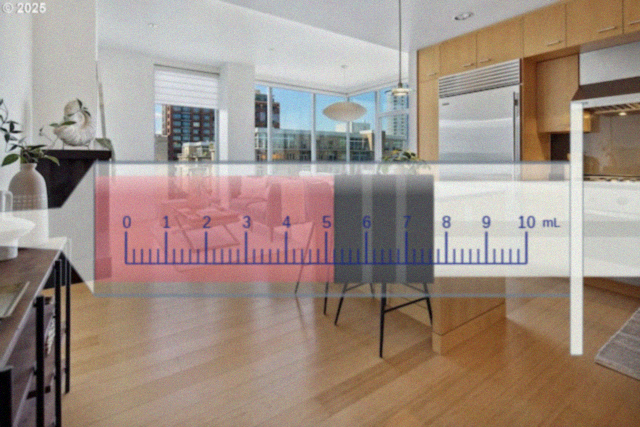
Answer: 5.2
